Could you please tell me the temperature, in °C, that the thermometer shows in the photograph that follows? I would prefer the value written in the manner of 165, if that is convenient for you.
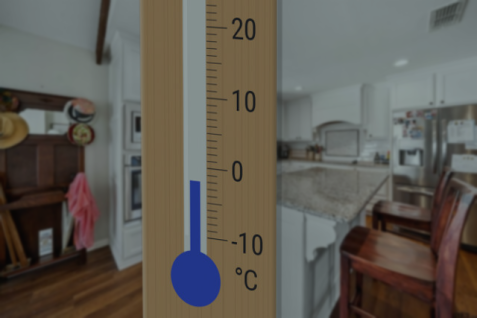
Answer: -2
